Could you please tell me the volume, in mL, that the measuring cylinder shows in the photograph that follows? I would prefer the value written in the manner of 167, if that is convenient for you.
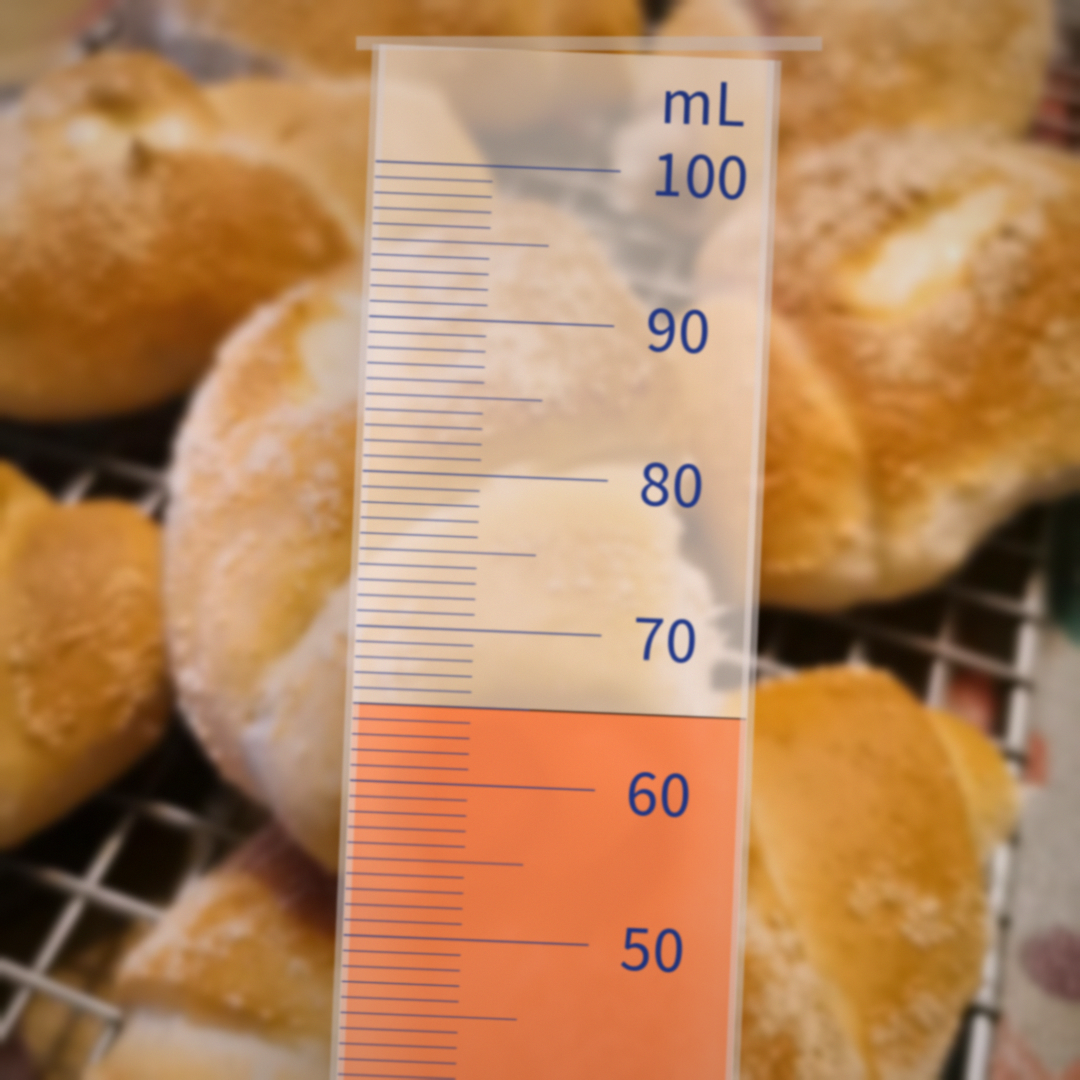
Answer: 65
